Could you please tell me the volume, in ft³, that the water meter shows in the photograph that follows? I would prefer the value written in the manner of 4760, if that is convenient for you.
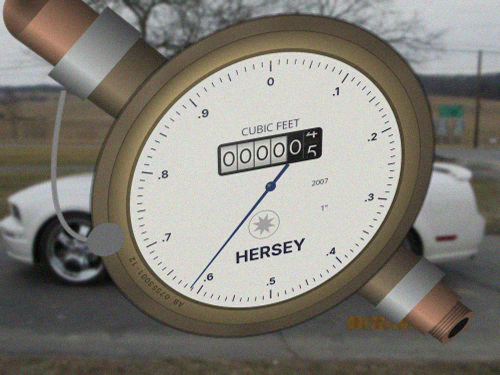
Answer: 4.61
